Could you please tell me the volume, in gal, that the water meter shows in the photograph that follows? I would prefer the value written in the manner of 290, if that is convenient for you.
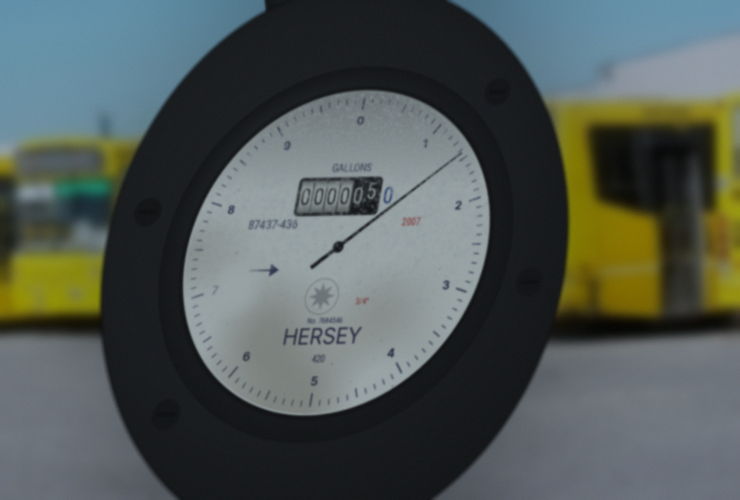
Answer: 51.4
